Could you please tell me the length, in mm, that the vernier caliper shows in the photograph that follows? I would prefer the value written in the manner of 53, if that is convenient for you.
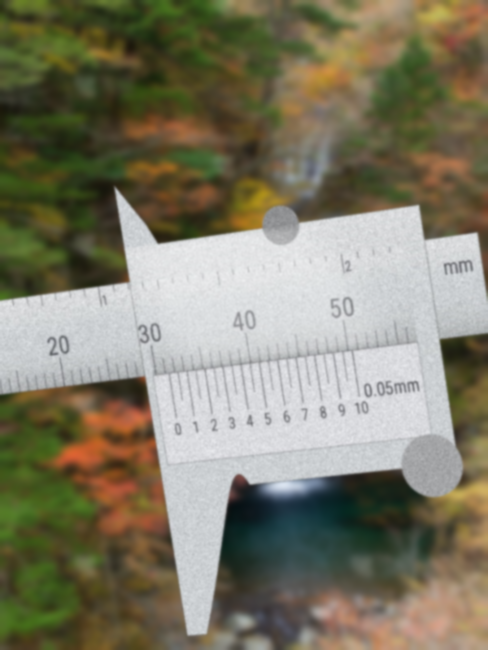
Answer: 31.4
